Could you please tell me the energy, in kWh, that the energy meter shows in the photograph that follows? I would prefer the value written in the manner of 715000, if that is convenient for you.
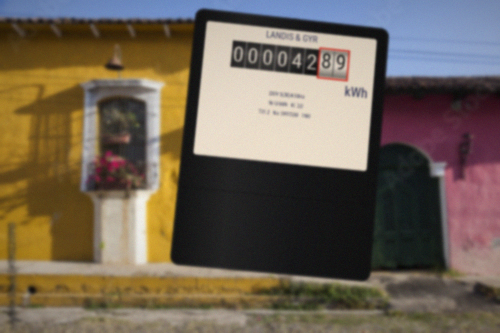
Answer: 42.89
